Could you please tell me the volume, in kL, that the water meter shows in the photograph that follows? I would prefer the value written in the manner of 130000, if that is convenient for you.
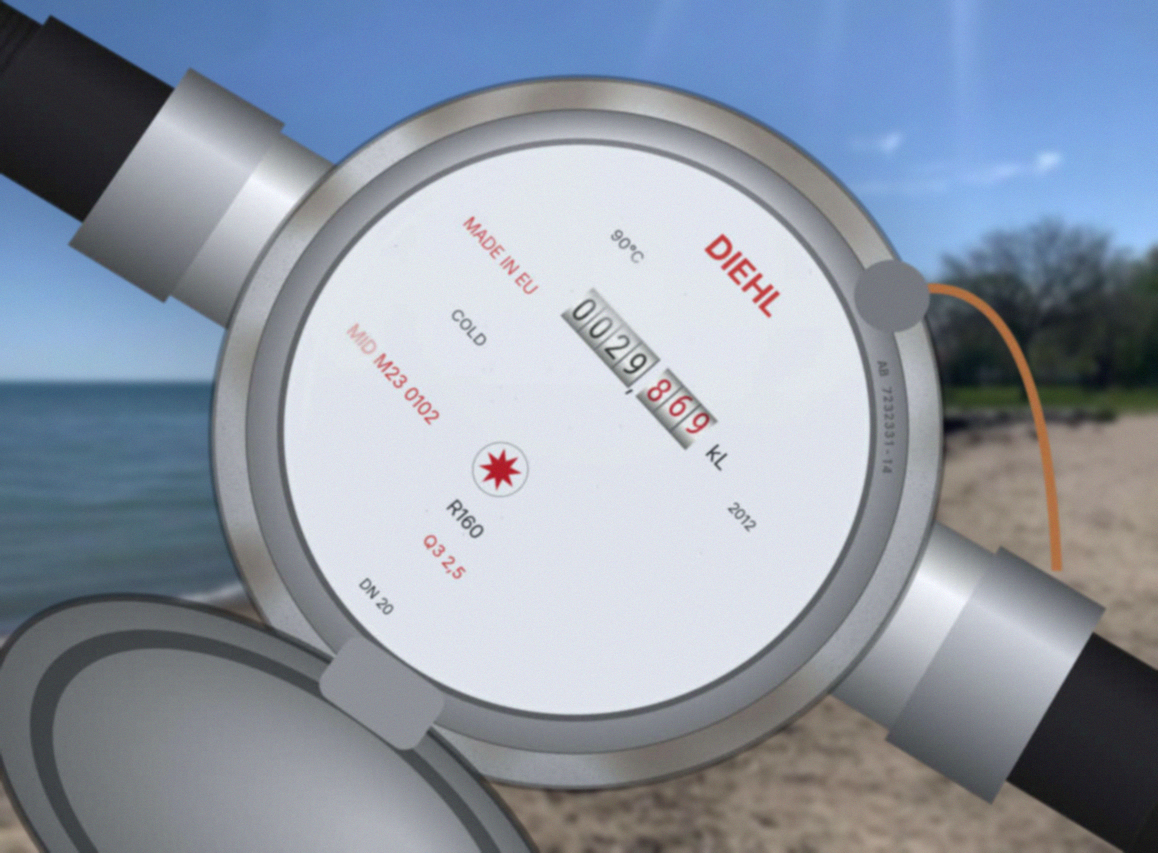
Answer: 29.869
